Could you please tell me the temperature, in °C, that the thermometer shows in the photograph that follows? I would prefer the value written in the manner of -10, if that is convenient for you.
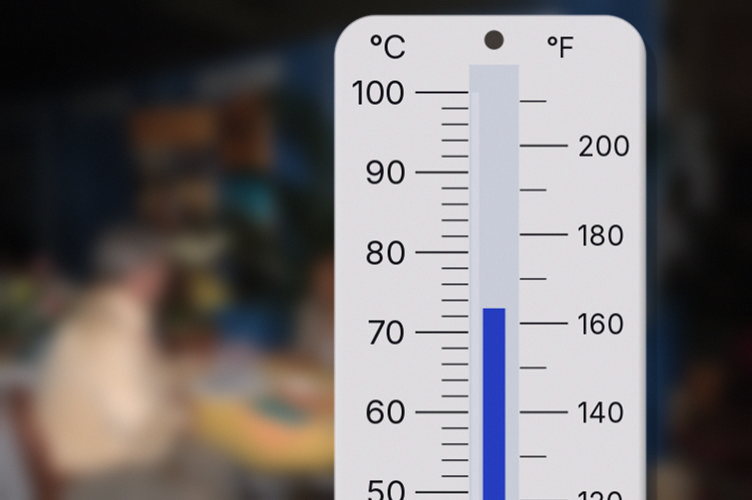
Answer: 73
